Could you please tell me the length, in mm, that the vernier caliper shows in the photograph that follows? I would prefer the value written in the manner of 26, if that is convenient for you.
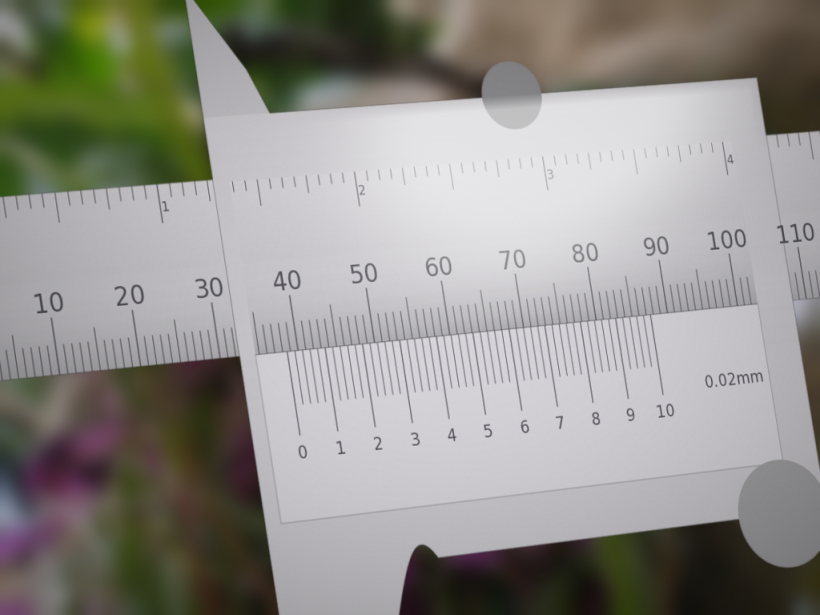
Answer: 38.6
